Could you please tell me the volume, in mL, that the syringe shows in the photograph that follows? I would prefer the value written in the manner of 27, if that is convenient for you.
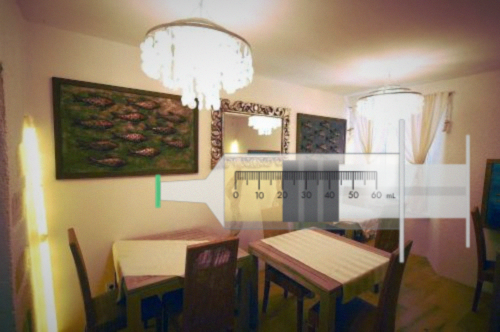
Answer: 20
